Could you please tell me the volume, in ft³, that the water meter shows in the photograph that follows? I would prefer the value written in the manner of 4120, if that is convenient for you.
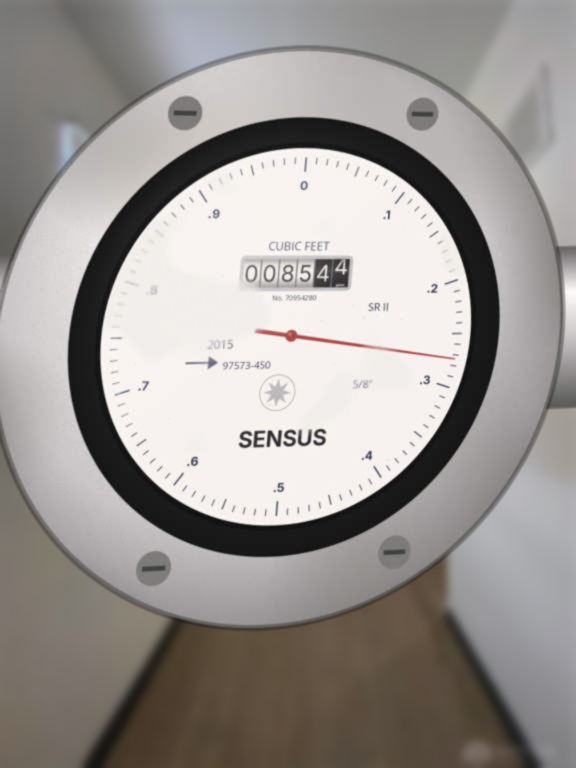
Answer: 8544.27
